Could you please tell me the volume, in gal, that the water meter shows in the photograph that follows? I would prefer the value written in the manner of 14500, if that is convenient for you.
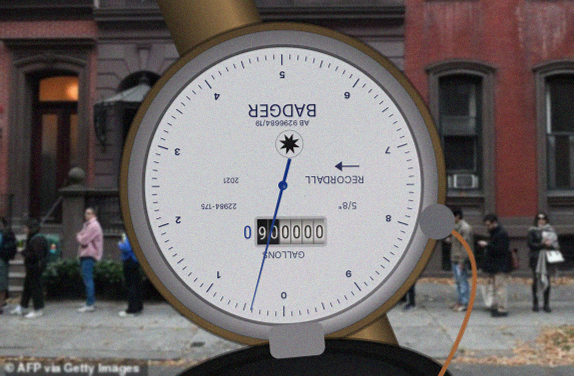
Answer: 60.4
